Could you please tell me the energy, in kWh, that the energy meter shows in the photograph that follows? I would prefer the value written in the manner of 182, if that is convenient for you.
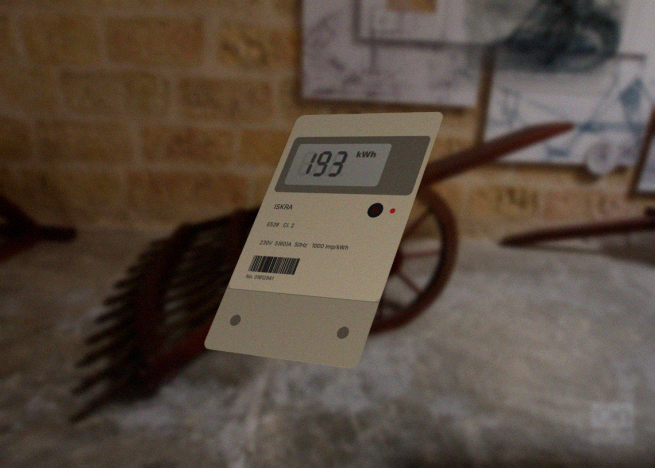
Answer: 193
